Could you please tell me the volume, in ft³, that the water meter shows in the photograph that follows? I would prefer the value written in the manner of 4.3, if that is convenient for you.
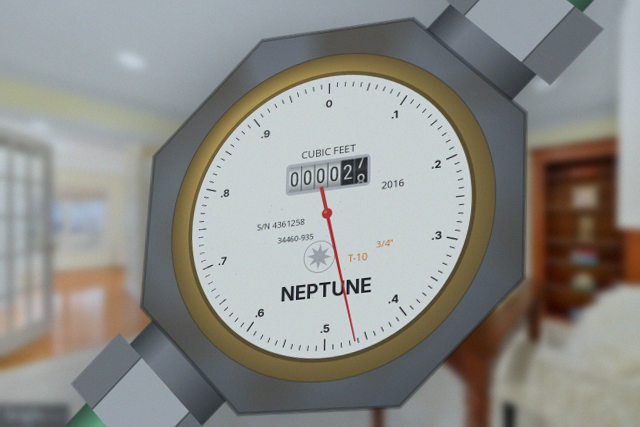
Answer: 27.46
